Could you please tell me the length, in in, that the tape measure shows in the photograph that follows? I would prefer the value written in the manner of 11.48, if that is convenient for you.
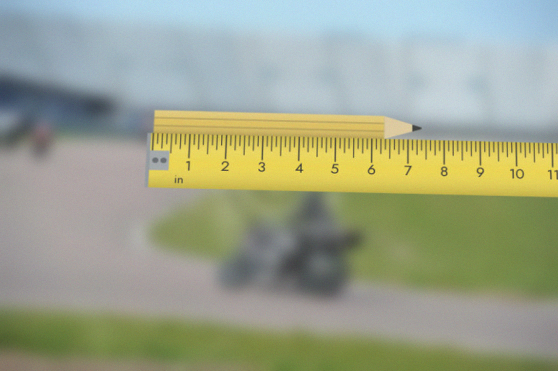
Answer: 7.375
